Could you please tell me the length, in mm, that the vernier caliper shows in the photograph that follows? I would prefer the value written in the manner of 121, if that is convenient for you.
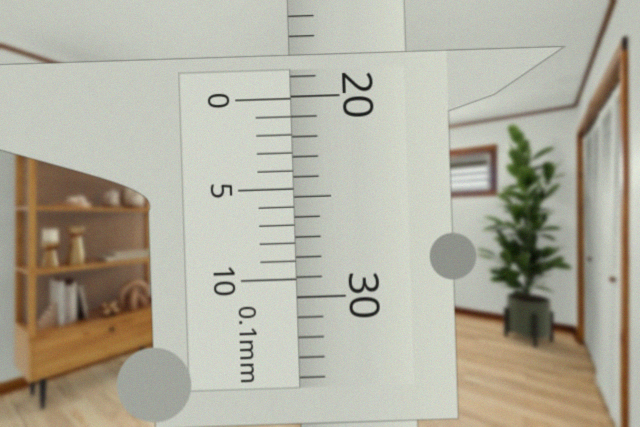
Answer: 20.1
